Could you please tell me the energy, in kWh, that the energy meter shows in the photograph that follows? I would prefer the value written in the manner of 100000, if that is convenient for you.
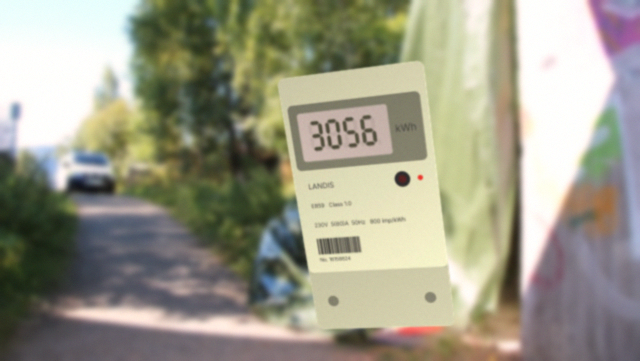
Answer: 3056
